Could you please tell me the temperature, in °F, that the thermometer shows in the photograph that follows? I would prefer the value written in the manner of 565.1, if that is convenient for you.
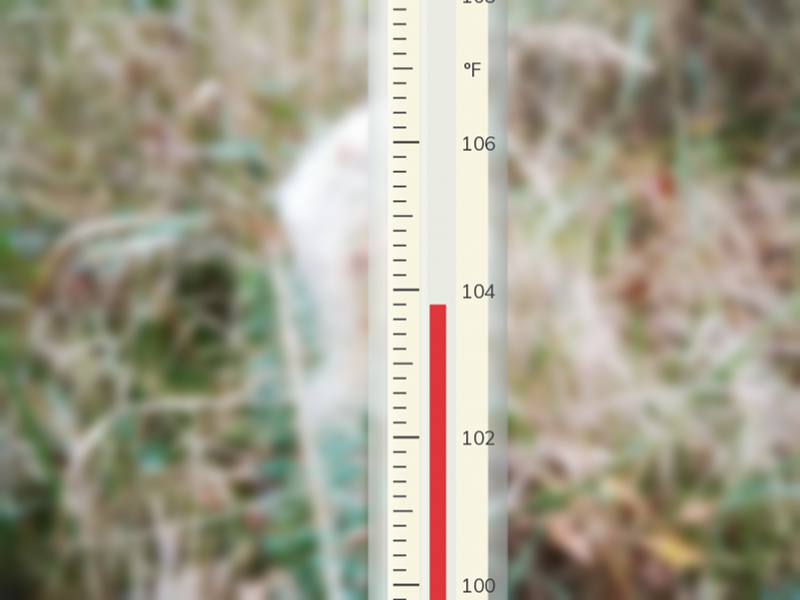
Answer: 103.8
